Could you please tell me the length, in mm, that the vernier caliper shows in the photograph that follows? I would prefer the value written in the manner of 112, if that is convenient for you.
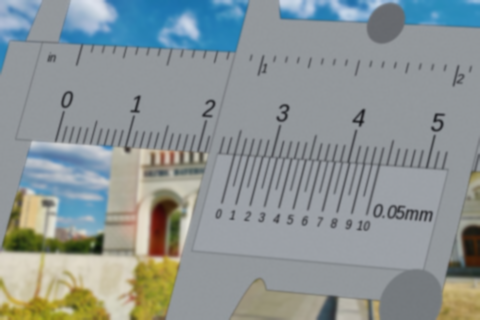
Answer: 25.0
